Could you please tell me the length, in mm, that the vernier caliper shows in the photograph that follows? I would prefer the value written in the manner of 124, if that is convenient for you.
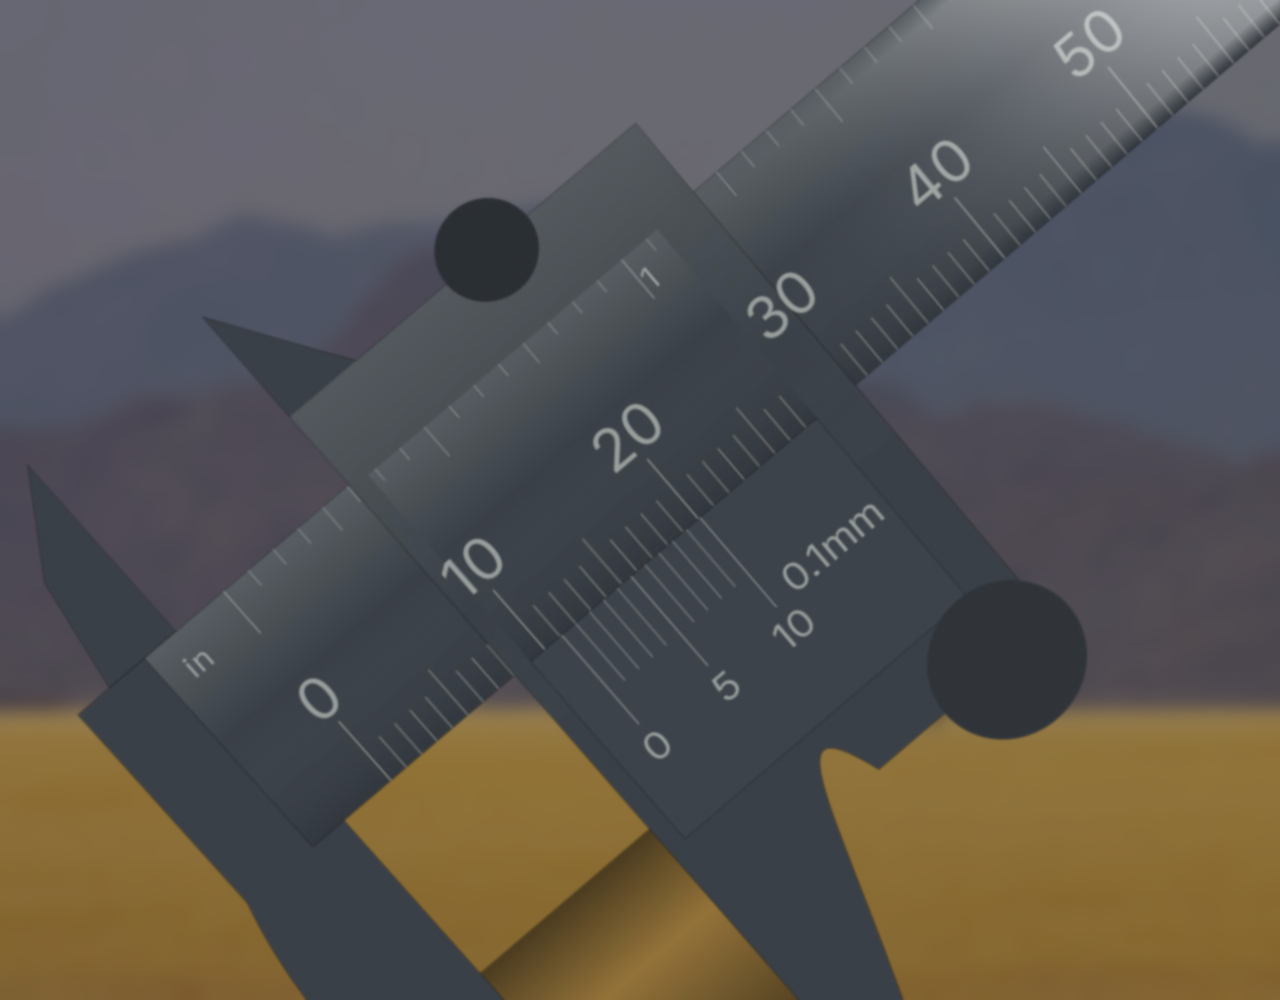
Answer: 11.1
